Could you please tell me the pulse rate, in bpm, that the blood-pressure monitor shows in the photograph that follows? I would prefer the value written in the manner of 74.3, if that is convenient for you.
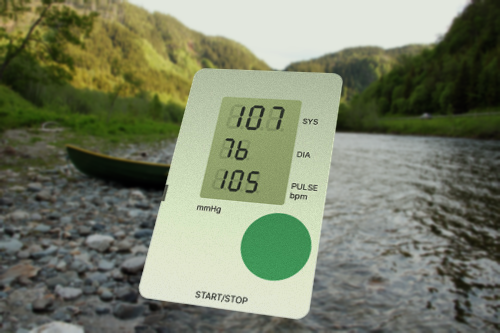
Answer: 105
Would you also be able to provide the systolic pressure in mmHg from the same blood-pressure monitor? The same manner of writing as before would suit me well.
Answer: 107
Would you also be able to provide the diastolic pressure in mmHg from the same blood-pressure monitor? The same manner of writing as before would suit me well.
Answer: 76
